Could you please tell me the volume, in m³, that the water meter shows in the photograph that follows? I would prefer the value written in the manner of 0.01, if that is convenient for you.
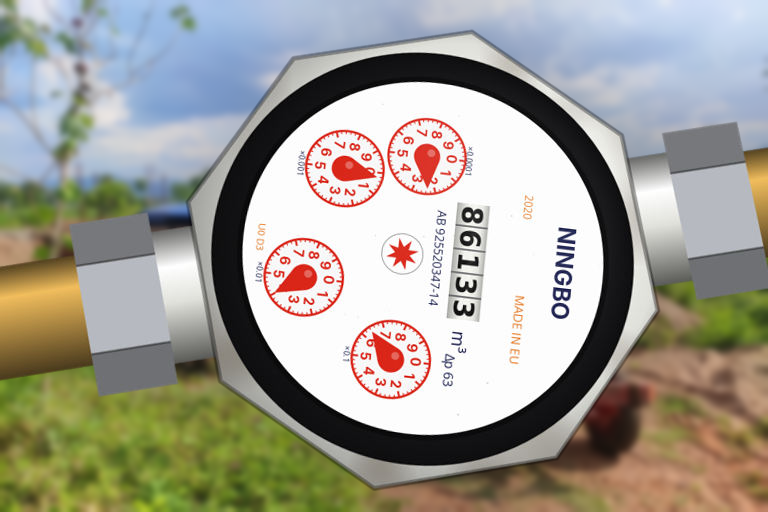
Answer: 86133.6402
